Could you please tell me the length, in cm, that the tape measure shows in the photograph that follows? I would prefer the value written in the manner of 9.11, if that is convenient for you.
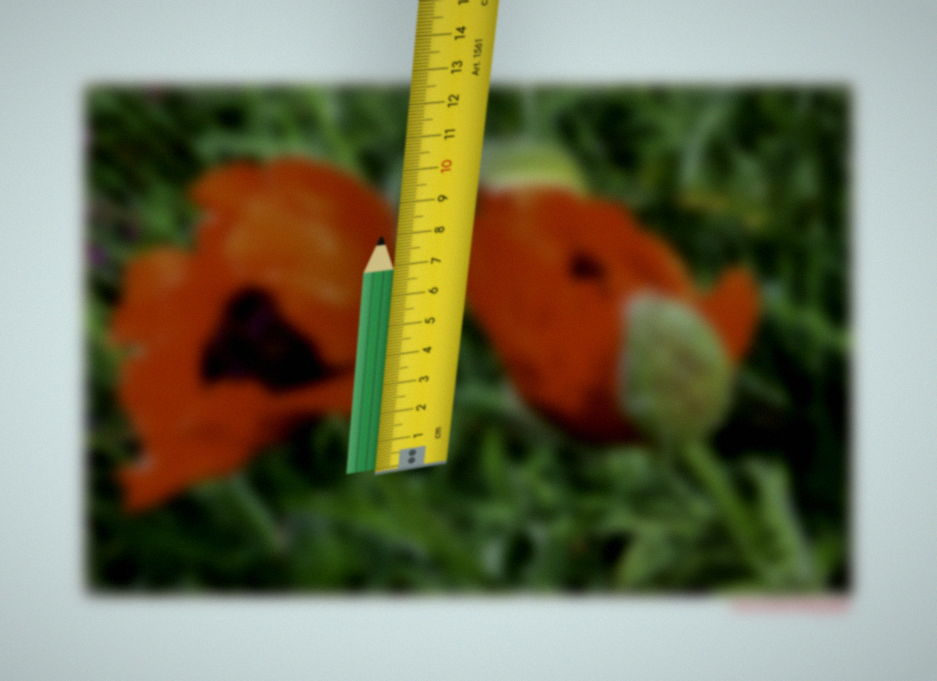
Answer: 8
